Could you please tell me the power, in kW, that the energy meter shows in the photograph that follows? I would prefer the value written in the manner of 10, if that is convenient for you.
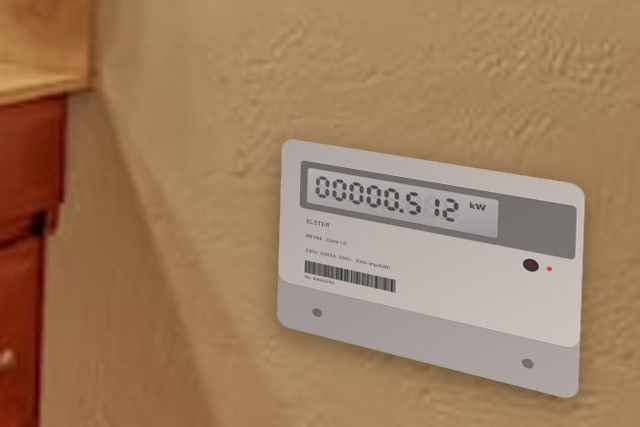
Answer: 0.512
